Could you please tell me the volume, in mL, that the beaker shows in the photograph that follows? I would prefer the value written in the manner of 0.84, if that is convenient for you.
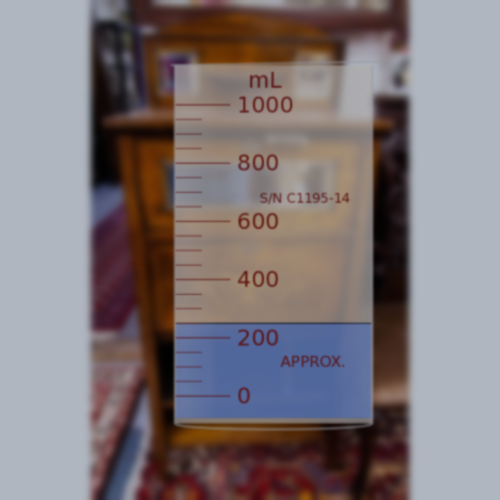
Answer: 250
